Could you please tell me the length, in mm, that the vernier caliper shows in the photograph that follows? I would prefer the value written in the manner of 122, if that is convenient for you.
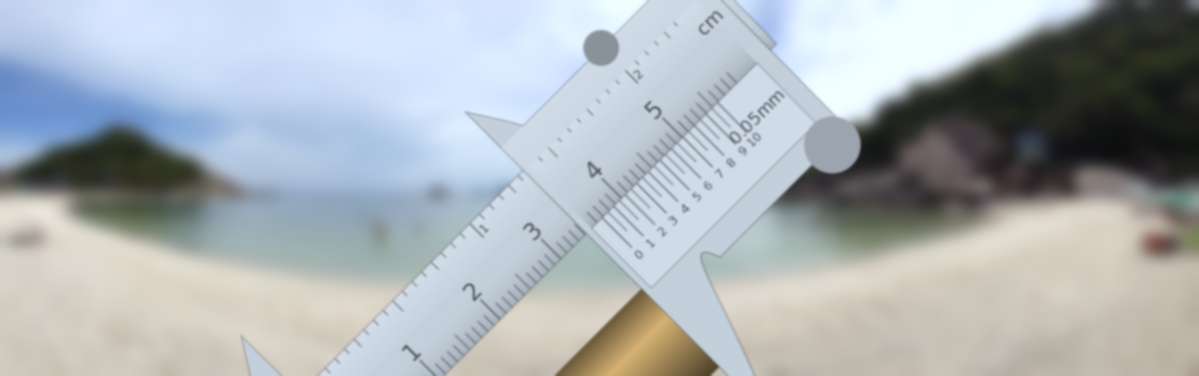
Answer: 36.8
